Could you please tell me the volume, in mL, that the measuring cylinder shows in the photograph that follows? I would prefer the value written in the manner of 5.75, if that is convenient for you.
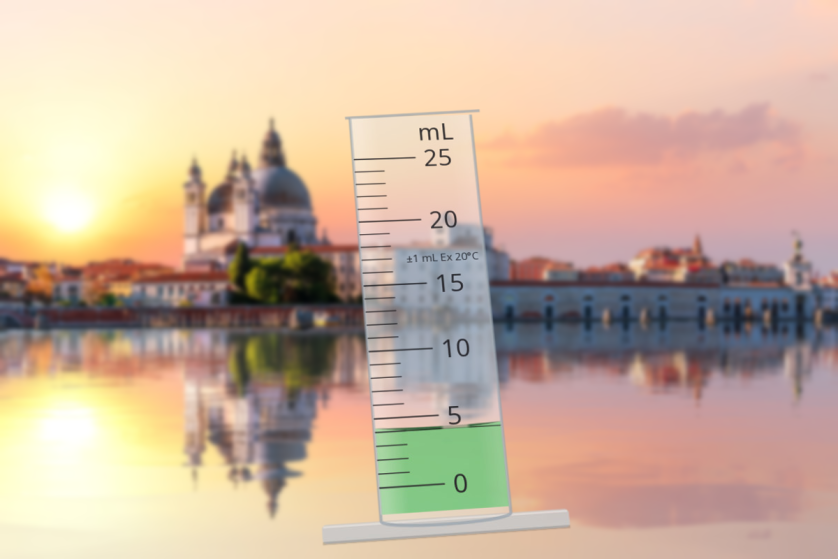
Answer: 4
